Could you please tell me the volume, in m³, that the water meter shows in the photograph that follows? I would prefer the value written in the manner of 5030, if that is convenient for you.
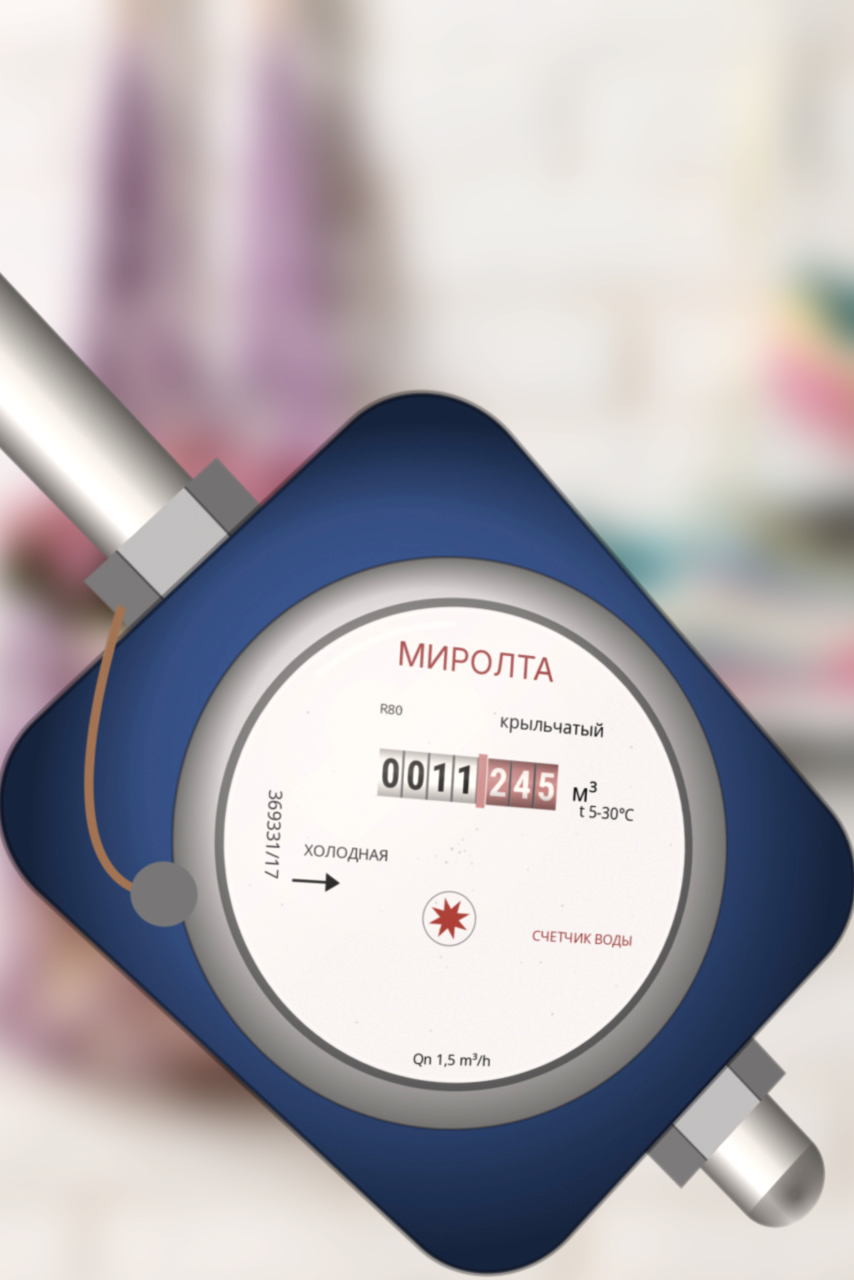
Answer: 11.245
